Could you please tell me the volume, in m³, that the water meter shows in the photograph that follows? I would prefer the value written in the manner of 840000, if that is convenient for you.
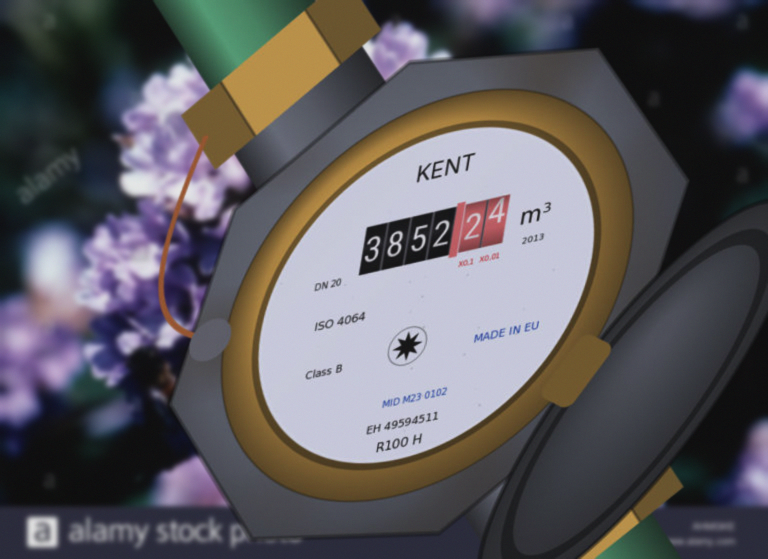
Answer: 3852.24
